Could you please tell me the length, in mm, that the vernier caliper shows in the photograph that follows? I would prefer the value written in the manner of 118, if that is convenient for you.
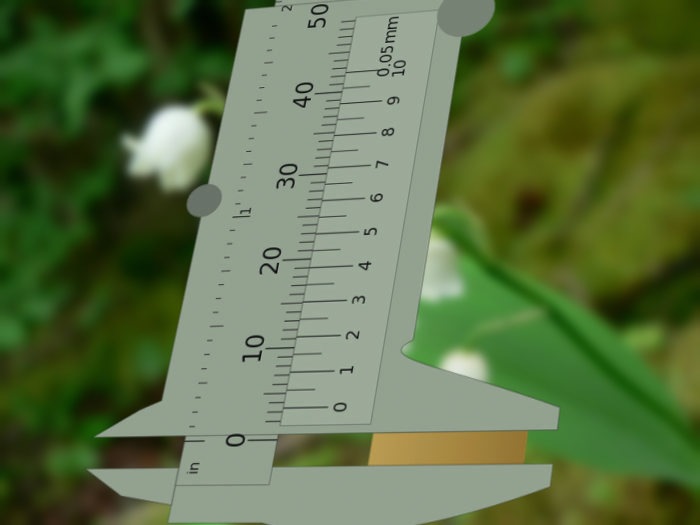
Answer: 3.4
